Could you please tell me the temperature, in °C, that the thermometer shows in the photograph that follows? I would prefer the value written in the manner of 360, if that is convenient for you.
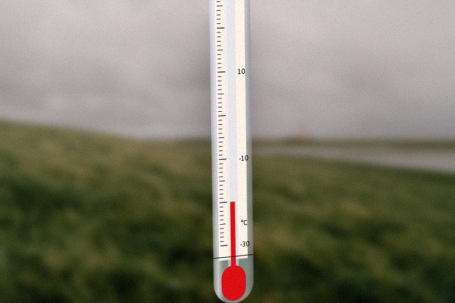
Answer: -20
